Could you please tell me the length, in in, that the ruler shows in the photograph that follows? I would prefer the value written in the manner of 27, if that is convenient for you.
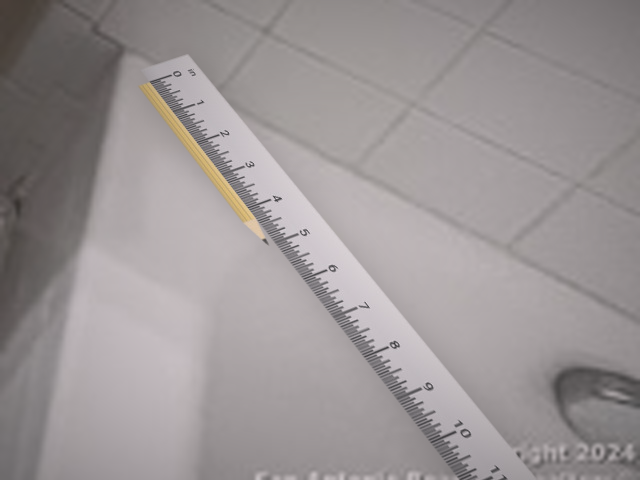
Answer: 5
